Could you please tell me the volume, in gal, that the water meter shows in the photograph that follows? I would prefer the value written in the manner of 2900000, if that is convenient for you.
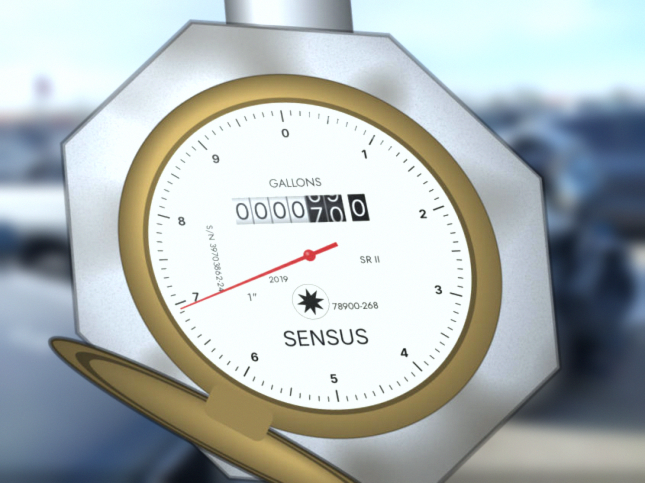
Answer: 696.9
